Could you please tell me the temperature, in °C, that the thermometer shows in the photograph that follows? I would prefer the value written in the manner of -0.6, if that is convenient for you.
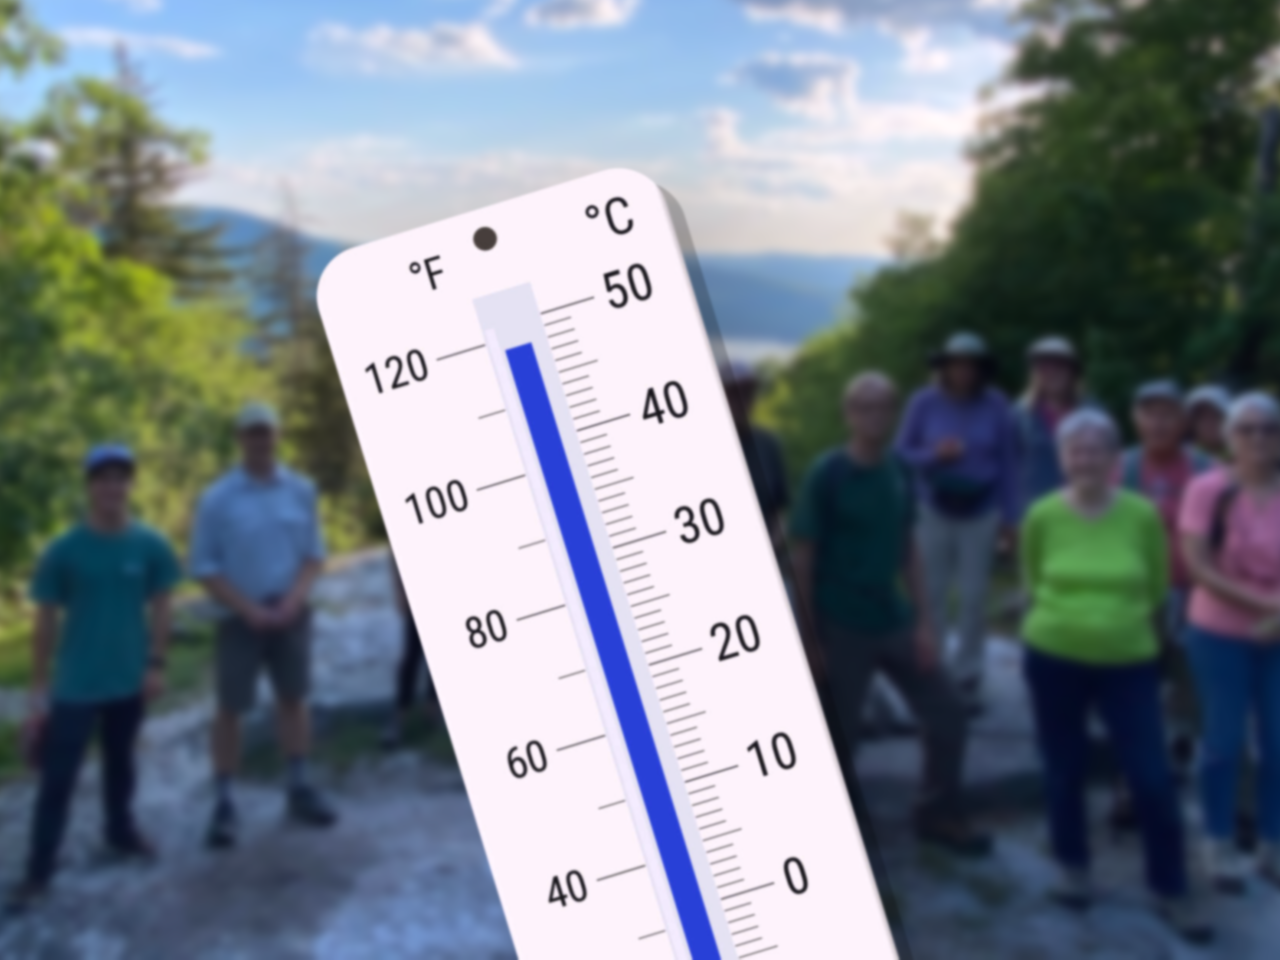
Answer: 48
